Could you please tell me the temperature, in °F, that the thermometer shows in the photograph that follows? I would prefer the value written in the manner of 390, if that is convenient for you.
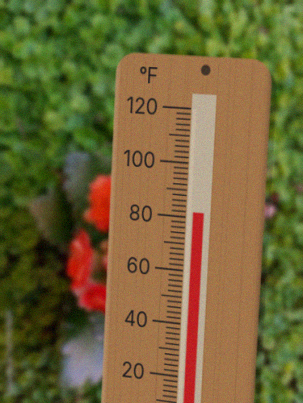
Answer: 82
